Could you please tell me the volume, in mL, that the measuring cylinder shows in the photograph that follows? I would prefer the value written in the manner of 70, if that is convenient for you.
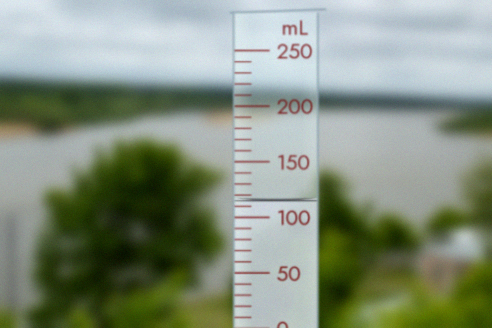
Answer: 115
